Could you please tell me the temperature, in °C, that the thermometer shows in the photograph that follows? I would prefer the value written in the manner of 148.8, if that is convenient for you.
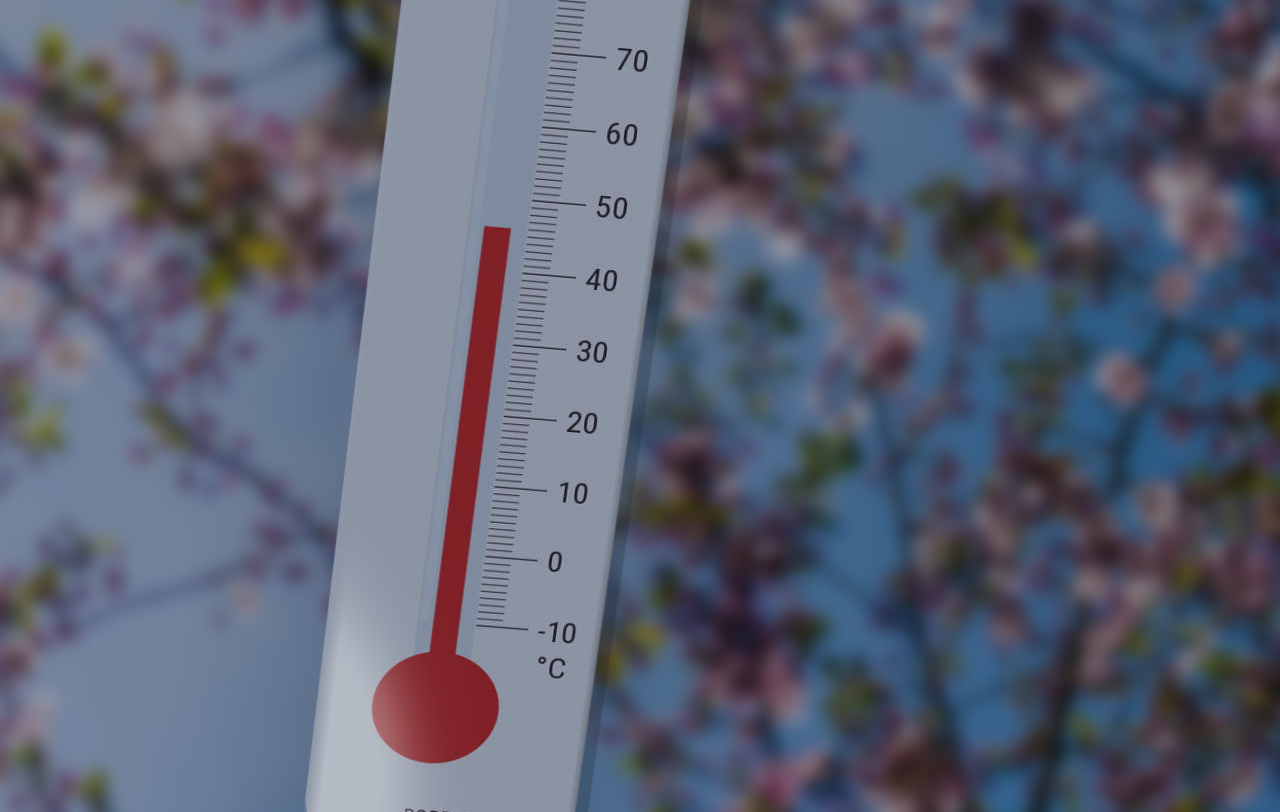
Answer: 46
